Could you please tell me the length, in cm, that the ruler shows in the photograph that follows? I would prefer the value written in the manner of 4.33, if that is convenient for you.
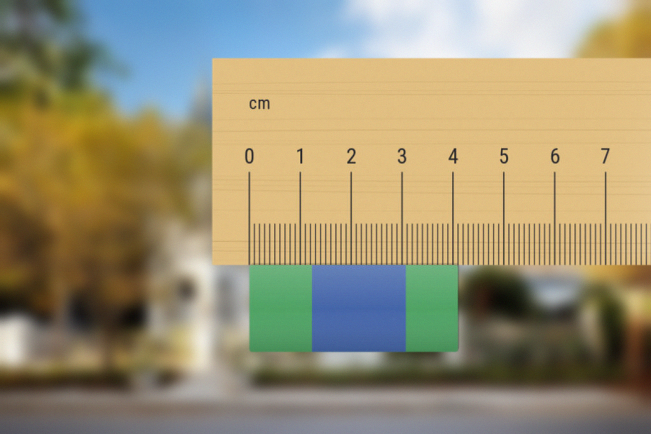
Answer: 4.1
